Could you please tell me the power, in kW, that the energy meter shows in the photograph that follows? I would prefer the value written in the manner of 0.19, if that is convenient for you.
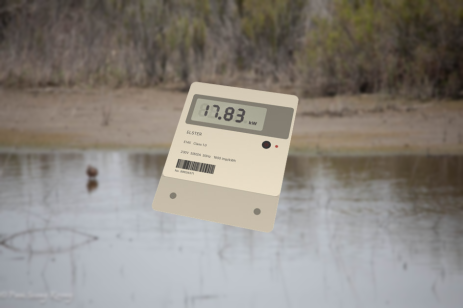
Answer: 17.83
